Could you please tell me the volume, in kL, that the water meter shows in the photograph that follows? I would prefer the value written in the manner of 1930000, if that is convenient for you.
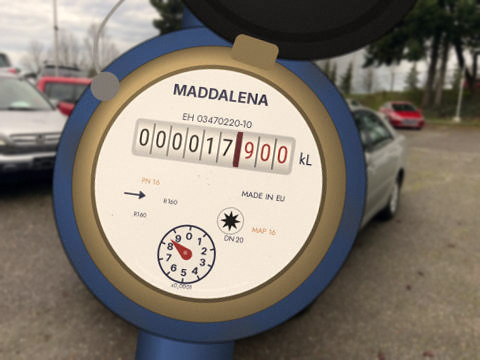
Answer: 17.9008
